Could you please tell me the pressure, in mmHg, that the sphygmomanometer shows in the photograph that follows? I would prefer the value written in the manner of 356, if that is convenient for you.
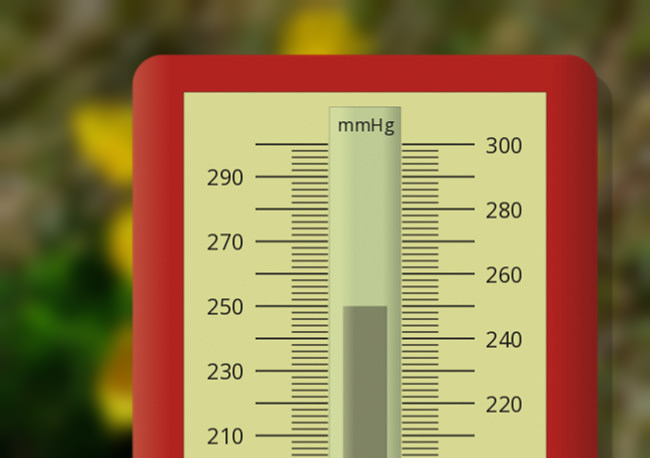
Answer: 250
